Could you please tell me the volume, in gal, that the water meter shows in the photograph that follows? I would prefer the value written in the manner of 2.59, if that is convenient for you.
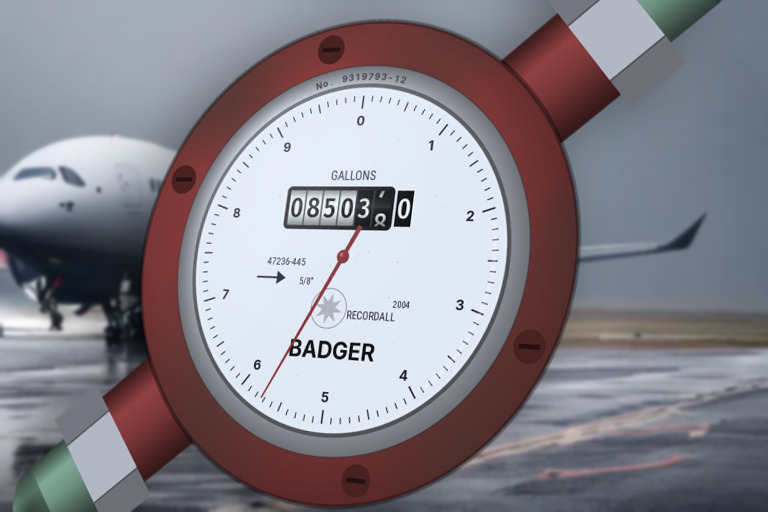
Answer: 850375.7
